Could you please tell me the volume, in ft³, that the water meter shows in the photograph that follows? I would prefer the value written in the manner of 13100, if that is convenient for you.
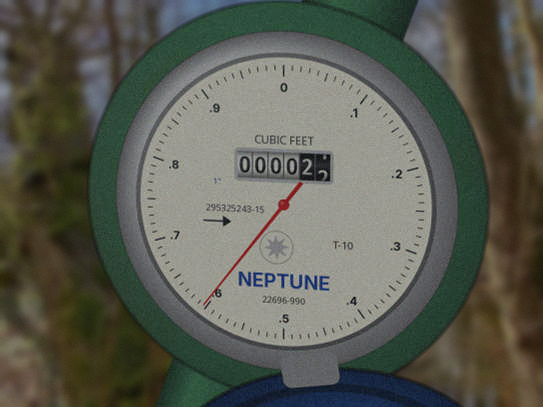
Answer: 21.60
